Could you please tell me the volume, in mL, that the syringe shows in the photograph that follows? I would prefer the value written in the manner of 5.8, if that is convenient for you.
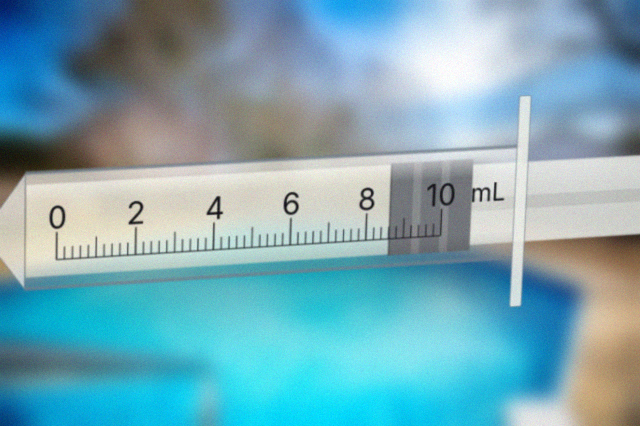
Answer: 8.6
